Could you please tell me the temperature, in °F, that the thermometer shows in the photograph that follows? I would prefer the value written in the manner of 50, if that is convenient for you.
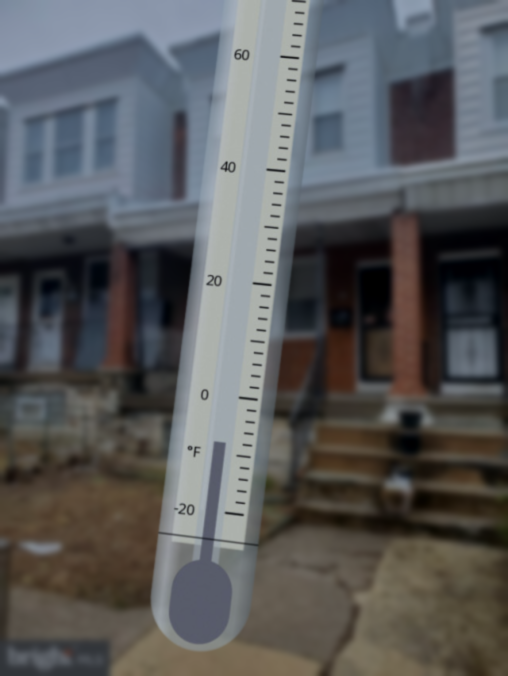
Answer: -8
